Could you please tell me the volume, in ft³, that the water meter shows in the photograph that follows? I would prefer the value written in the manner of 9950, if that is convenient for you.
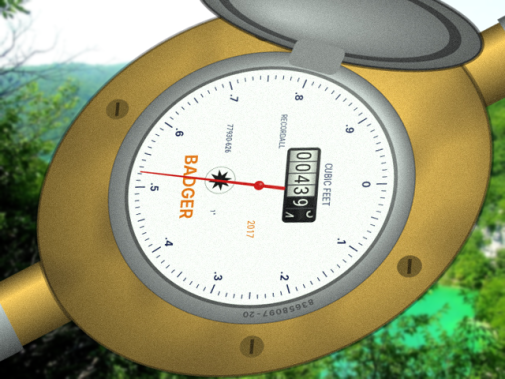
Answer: 4393.52
